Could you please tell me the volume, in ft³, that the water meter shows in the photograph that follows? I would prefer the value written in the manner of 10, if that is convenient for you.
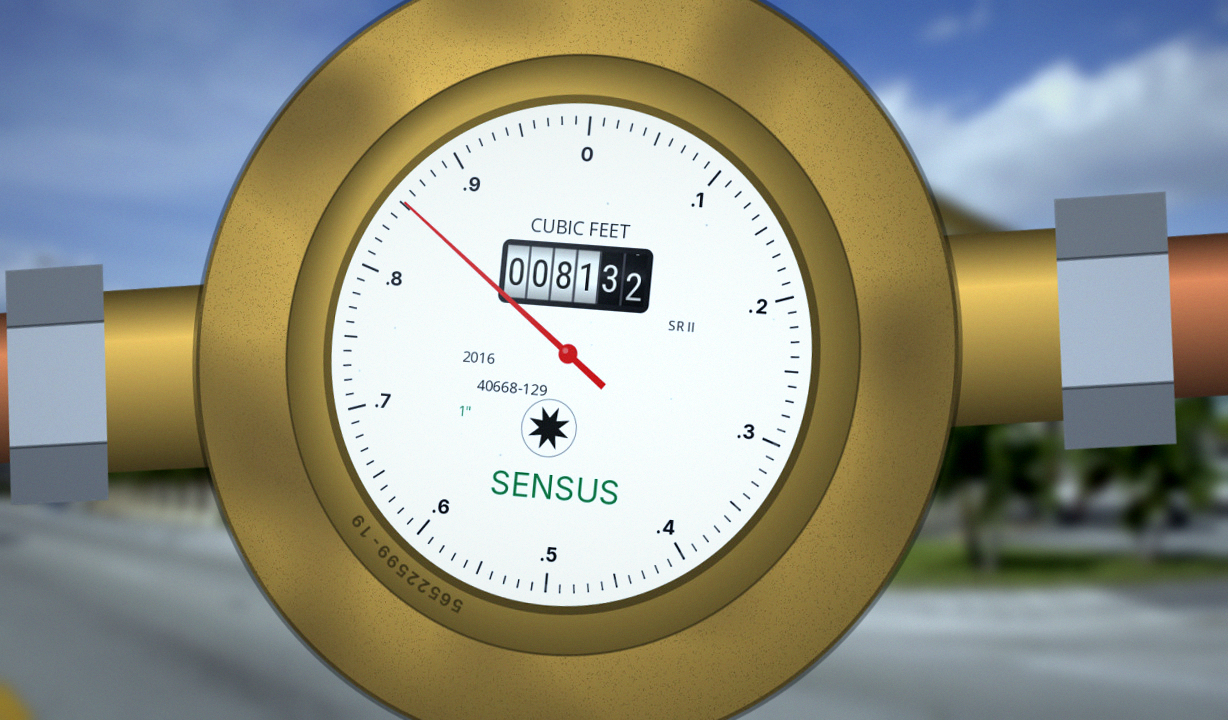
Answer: 8131.85
